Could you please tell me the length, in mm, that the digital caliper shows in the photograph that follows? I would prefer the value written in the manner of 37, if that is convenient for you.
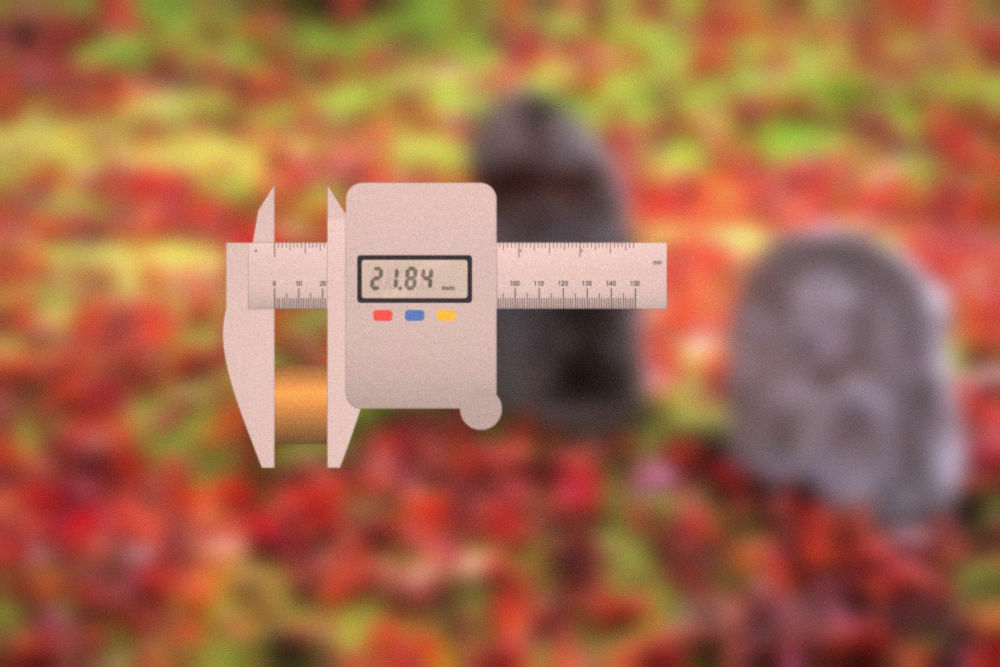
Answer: 21.84
